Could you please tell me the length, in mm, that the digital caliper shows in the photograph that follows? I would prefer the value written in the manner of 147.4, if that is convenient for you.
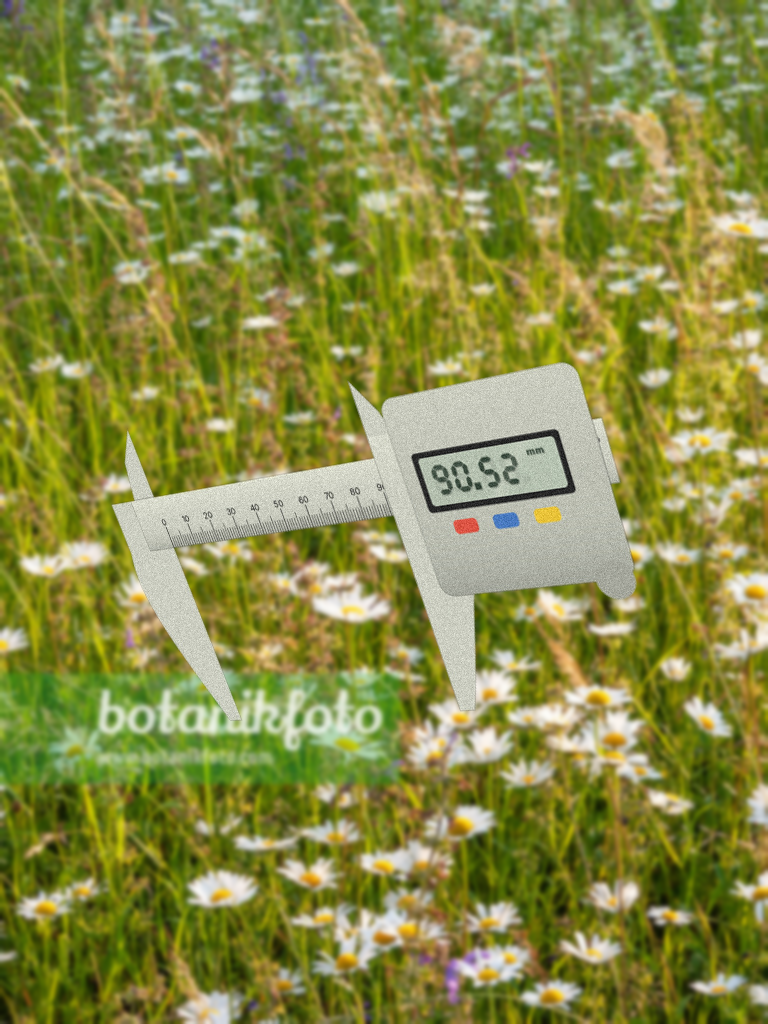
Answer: 90.52
